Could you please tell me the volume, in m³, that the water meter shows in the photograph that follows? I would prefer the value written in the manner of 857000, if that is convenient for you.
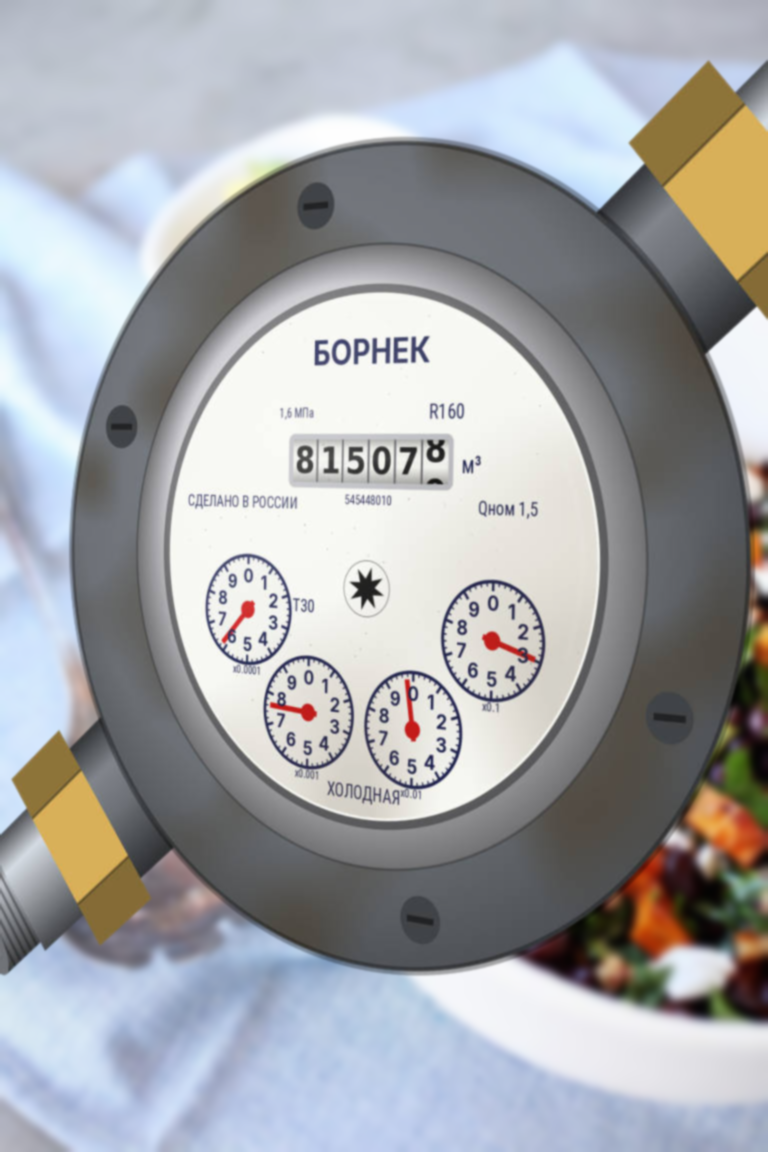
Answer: 815078.2976
